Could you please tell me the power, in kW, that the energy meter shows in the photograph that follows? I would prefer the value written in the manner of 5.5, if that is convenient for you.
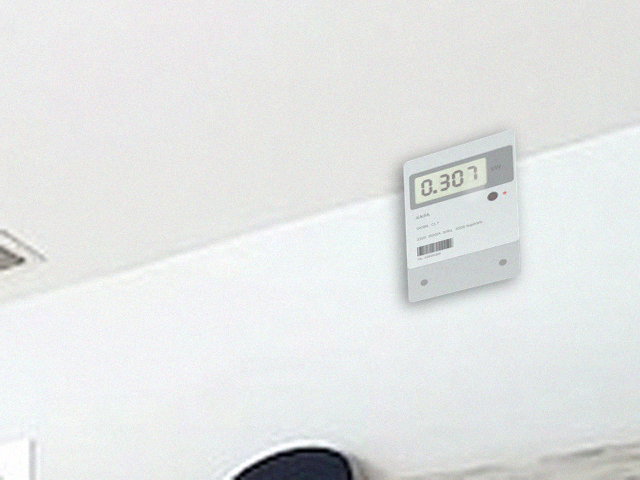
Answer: 0.307
